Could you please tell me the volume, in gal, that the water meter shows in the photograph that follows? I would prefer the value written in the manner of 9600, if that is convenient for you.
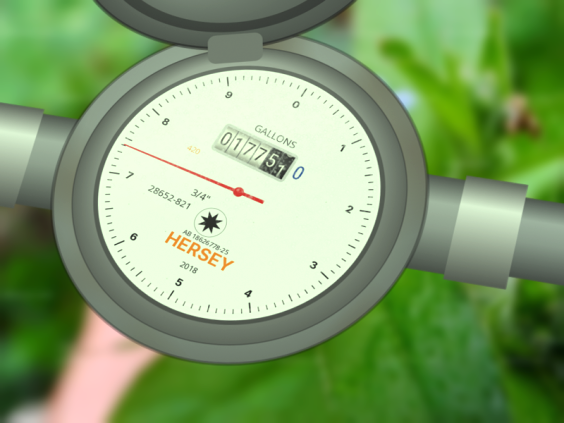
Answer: 177507.4
